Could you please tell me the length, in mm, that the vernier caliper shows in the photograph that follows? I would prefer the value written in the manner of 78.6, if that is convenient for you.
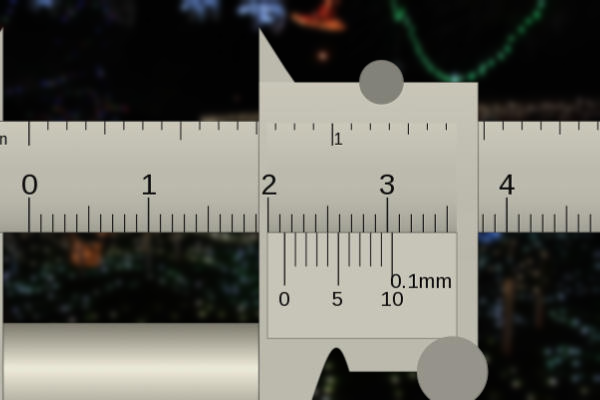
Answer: 21.4
